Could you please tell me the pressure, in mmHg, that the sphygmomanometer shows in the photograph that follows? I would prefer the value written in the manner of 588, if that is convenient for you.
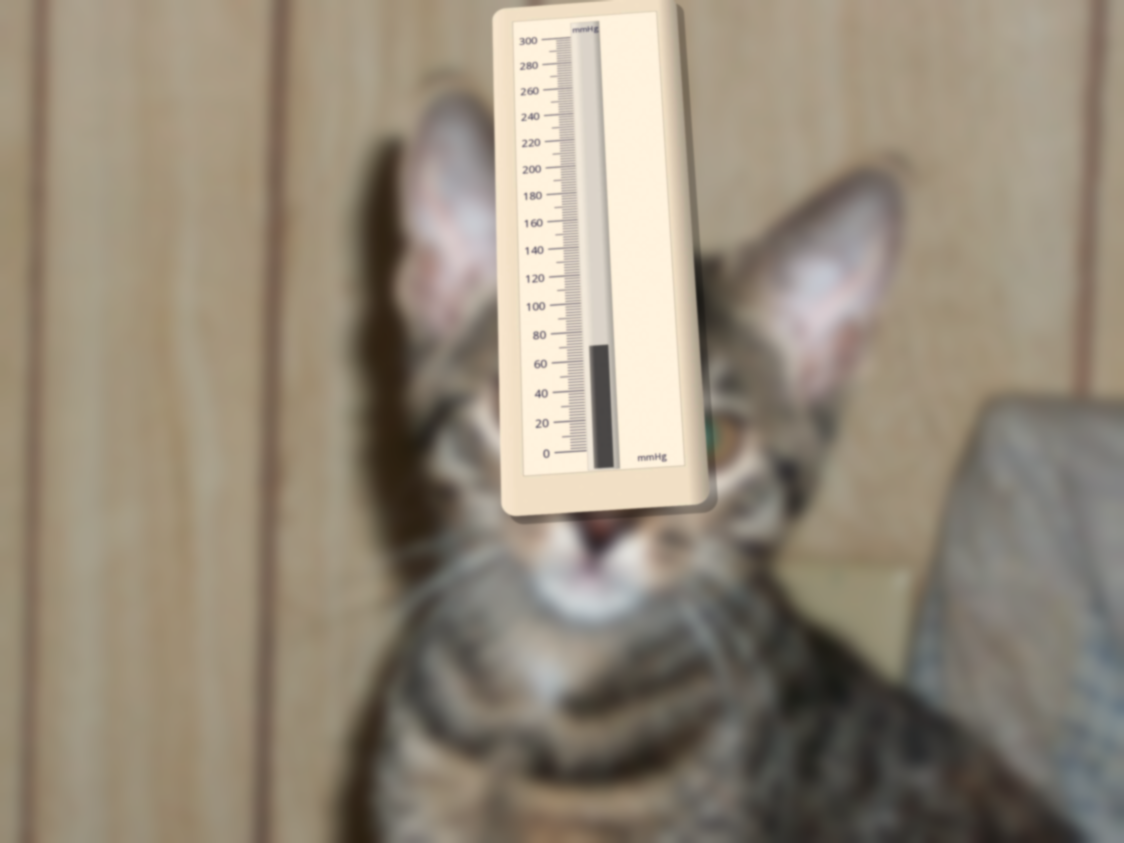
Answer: 70
